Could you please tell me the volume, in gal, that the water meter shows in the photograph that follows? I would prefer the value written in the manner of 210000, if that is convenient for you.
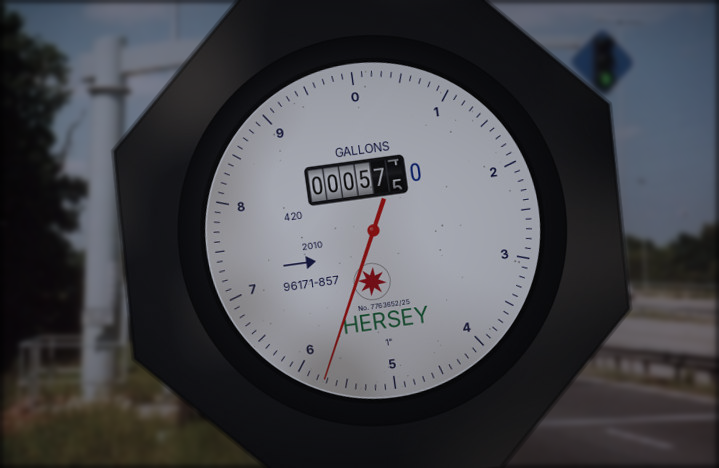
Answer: 5745.7
